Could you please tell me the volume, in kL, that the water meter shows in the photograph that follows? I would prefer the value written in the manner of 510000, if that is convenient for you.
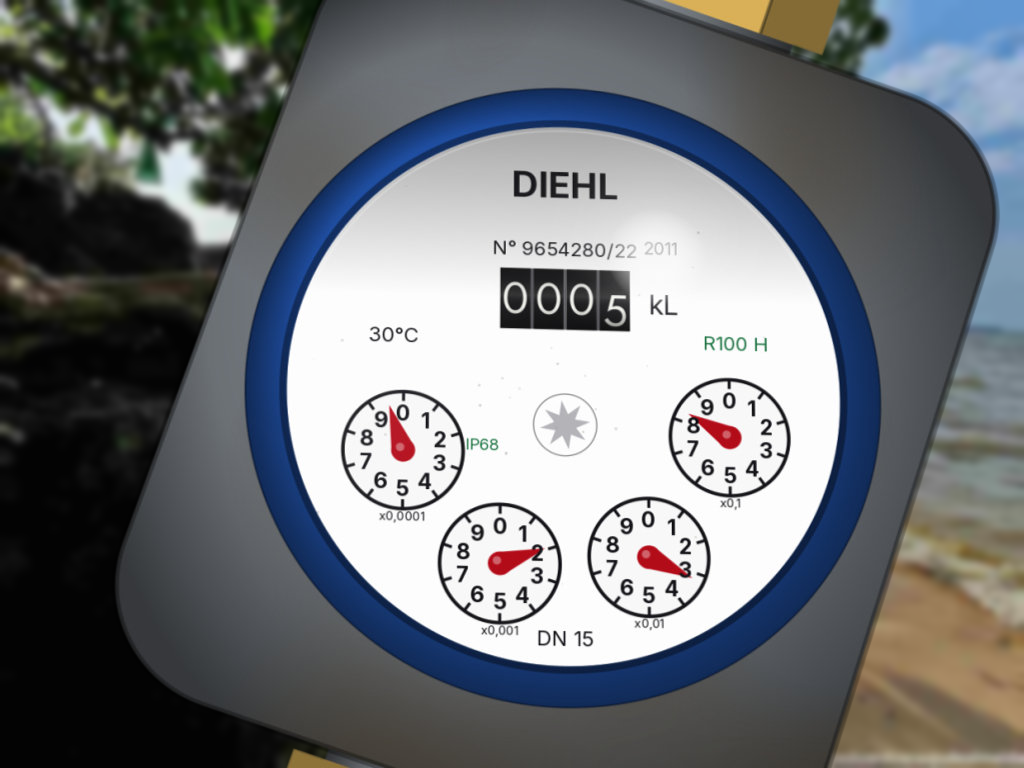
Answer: 4.8319
